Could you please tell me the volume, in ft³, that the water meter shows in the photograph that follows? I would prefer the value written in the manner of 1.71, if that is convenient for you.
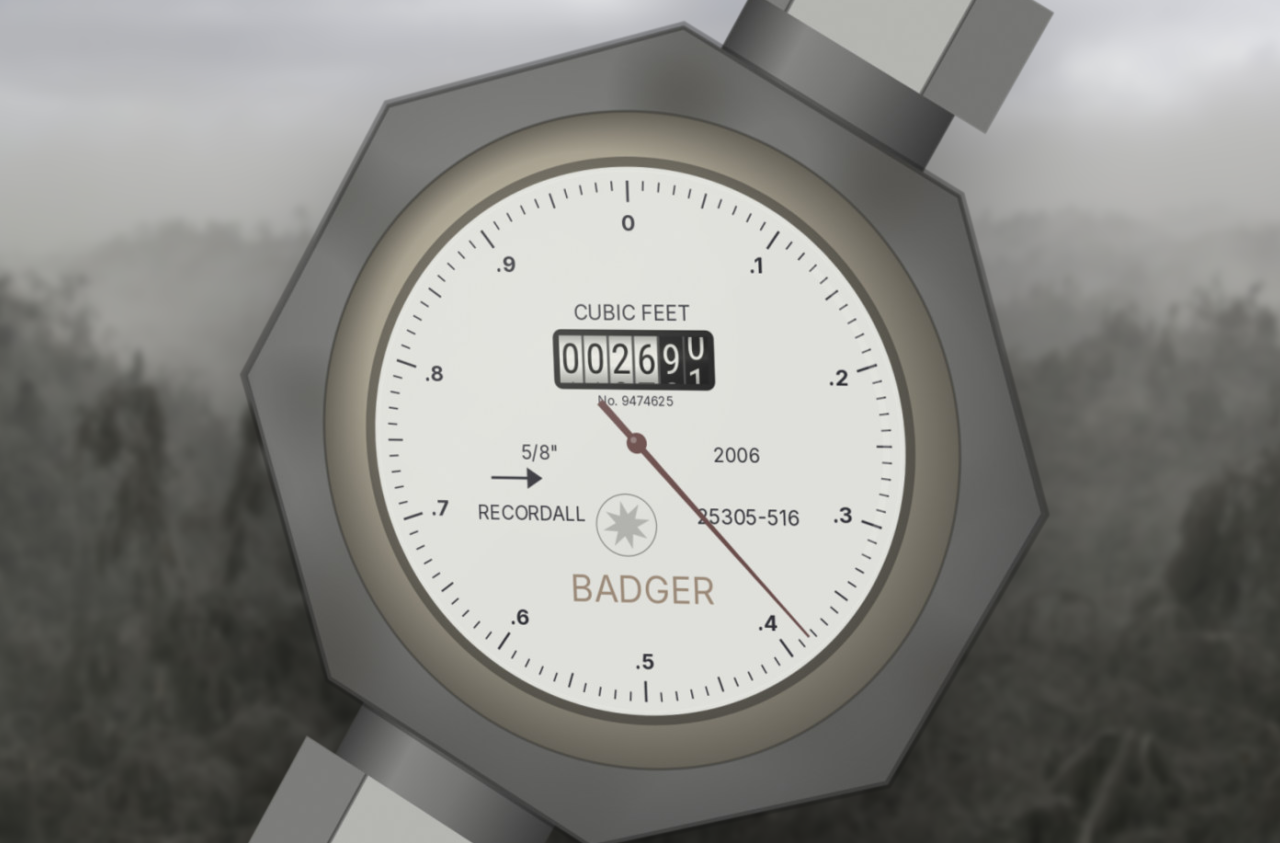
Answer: 2690.38
